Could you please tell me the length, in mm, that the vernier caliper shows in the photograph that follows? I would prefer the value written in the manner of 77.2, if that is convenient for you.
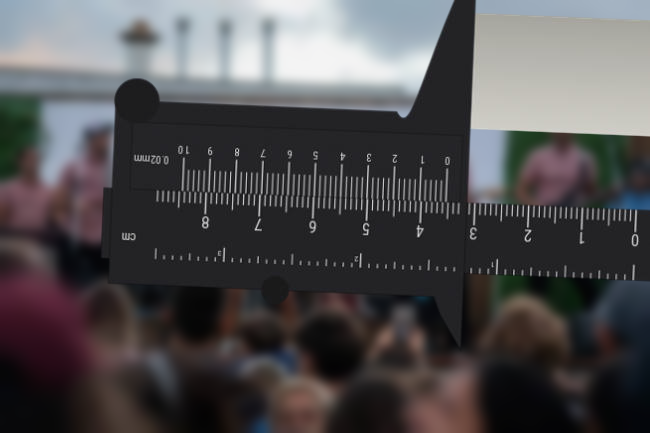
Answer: 35.4
